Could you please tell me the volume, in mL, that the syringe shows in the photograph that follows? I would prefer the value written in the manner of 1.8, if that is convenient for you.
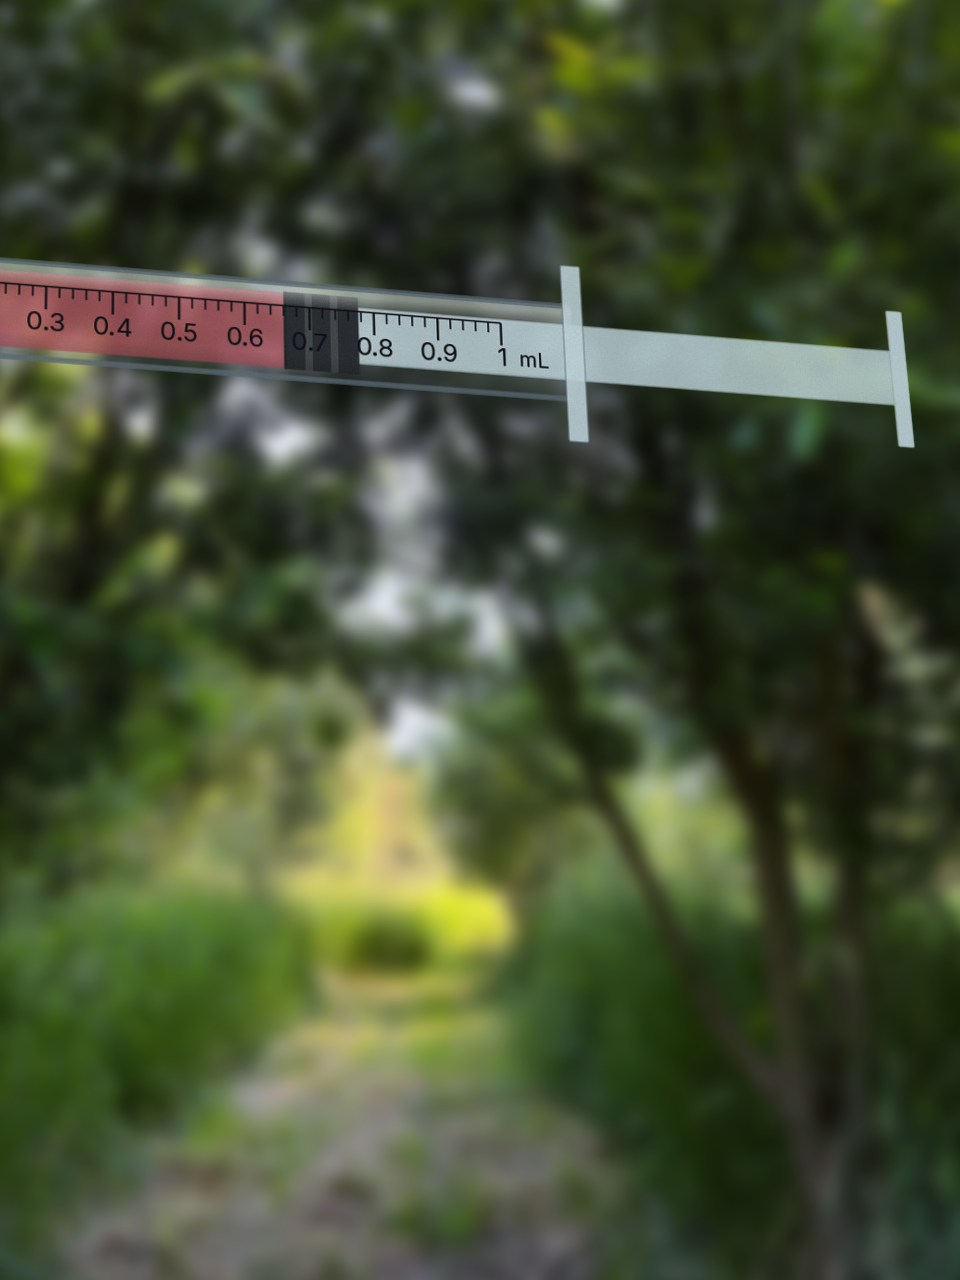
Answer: 0.66
